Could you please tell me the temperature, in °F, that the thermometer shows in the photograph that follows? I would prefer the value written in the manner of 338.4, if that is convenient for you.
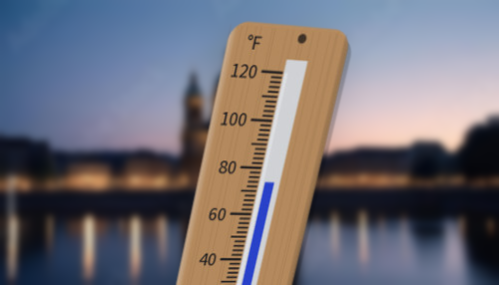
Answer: 74
